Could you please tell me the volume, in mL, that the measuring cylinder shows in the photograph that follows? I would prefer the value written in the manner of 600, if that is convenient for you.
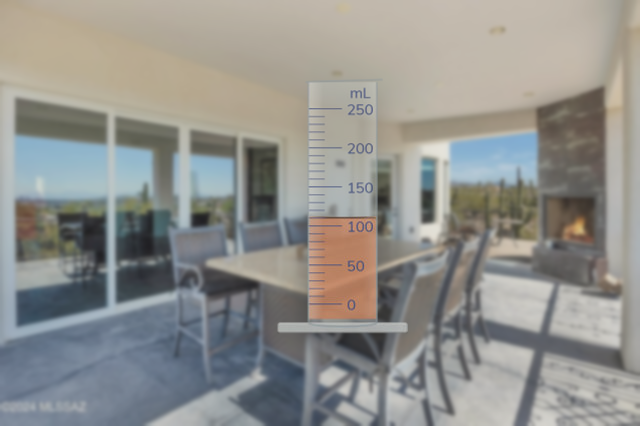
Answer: 110
